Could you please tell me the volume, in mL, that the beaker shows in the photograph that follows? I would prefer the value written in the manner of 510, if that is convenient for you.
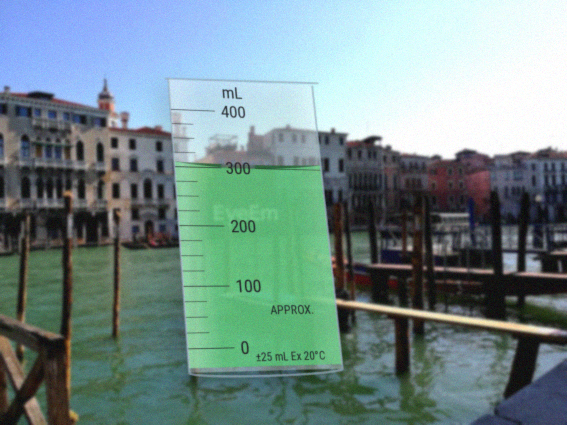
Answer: 300
